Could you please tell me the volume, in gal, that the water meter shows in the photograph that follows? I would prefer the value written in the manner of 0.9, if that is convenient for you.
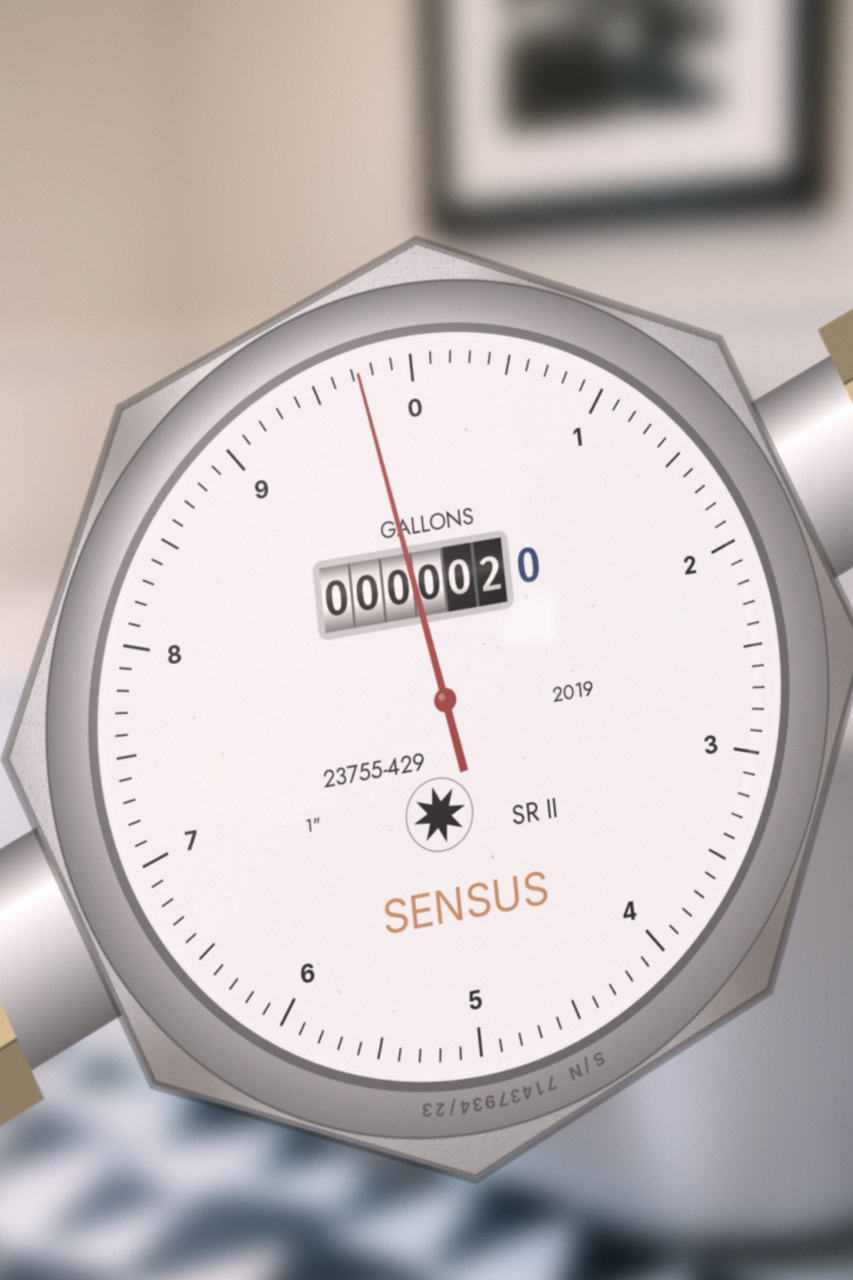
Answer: 19.7
